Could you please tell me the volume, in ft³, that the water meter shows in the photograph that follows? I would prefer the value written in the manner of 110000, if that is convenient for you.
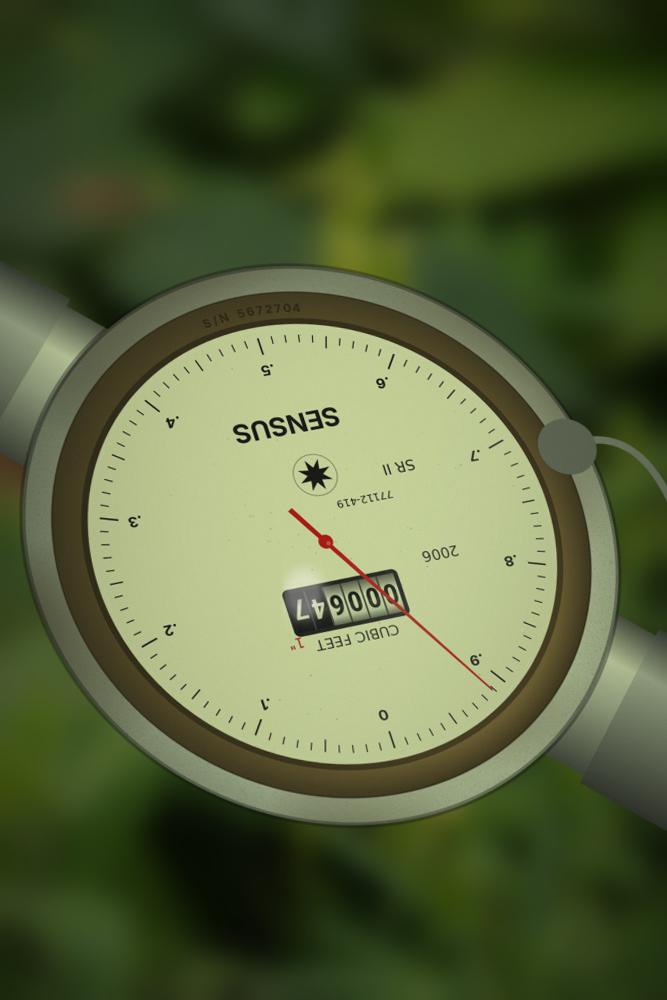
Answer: 646.91
